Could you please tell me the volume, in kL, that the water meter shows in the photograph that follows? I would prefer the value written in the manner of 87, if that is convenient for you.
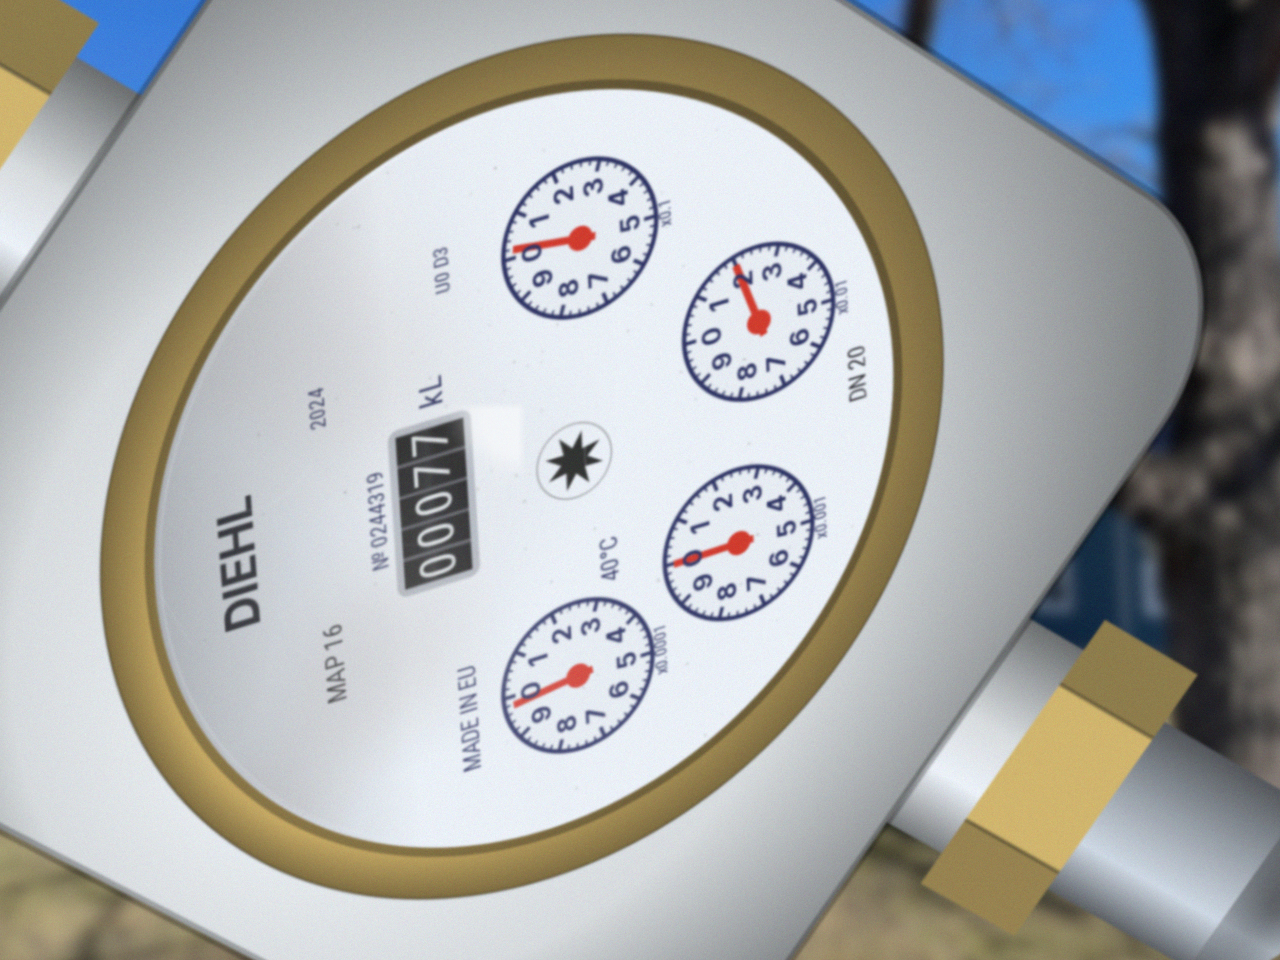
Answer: 77.0199
